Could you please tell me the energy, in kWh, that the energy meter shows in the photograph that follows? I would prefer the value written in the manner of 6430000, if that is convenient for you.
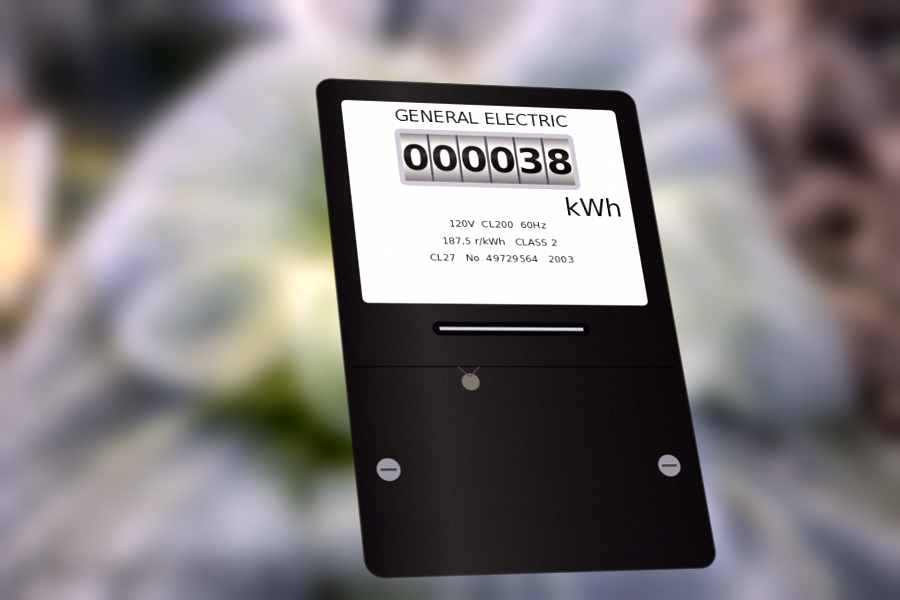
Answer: 38
